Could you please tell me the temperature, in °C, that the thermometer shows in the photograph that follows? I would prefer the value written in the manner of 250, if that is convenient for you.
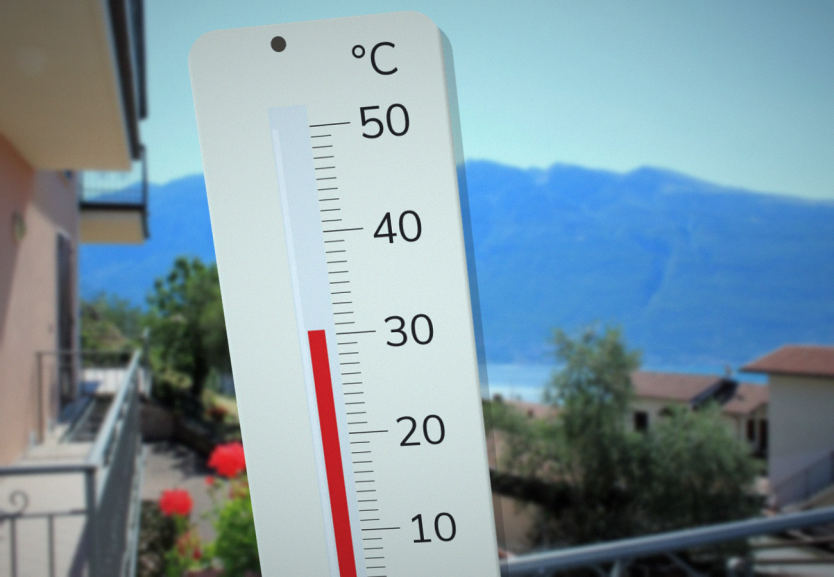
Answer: 30.5
